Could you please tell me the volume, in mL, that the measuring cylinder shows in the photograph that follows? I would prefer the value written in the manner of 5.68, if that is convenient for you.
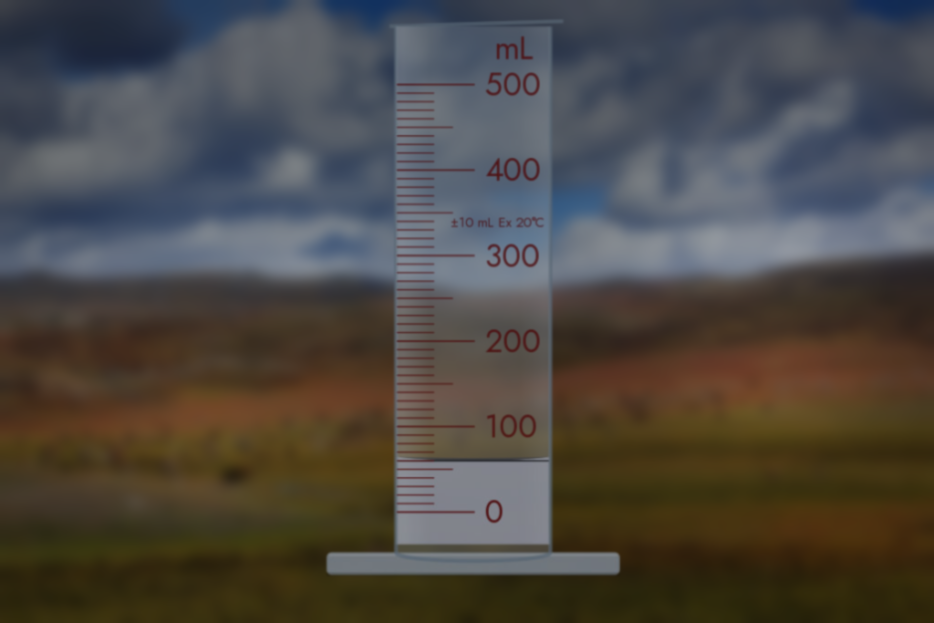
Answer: 60
